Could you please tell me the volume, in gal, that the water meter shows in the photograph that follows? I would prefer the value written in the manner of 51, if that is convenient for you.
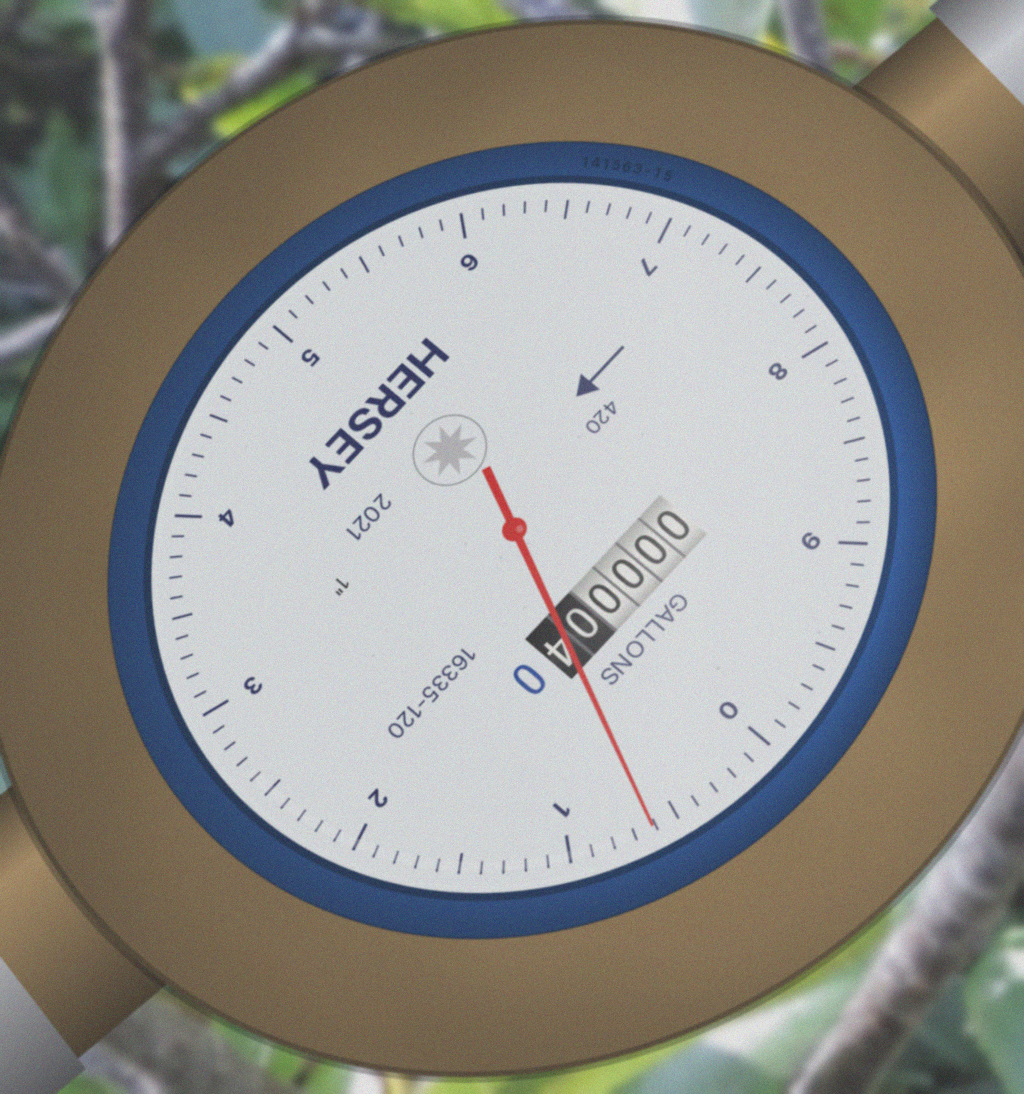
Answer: 40.6
